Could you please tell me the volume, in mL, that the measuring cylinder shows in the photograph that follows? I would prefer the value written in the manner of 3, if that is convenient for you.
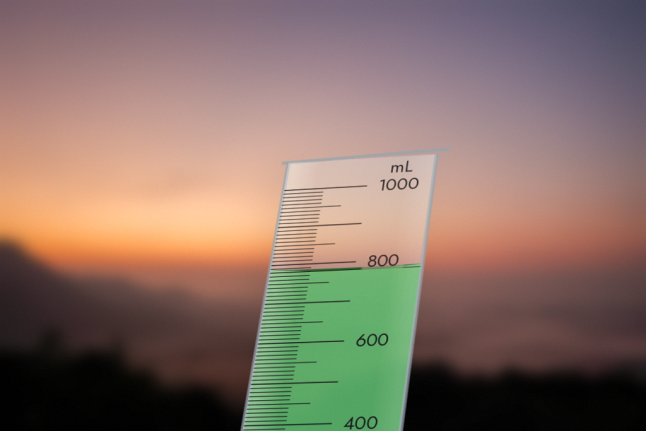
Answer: 780
